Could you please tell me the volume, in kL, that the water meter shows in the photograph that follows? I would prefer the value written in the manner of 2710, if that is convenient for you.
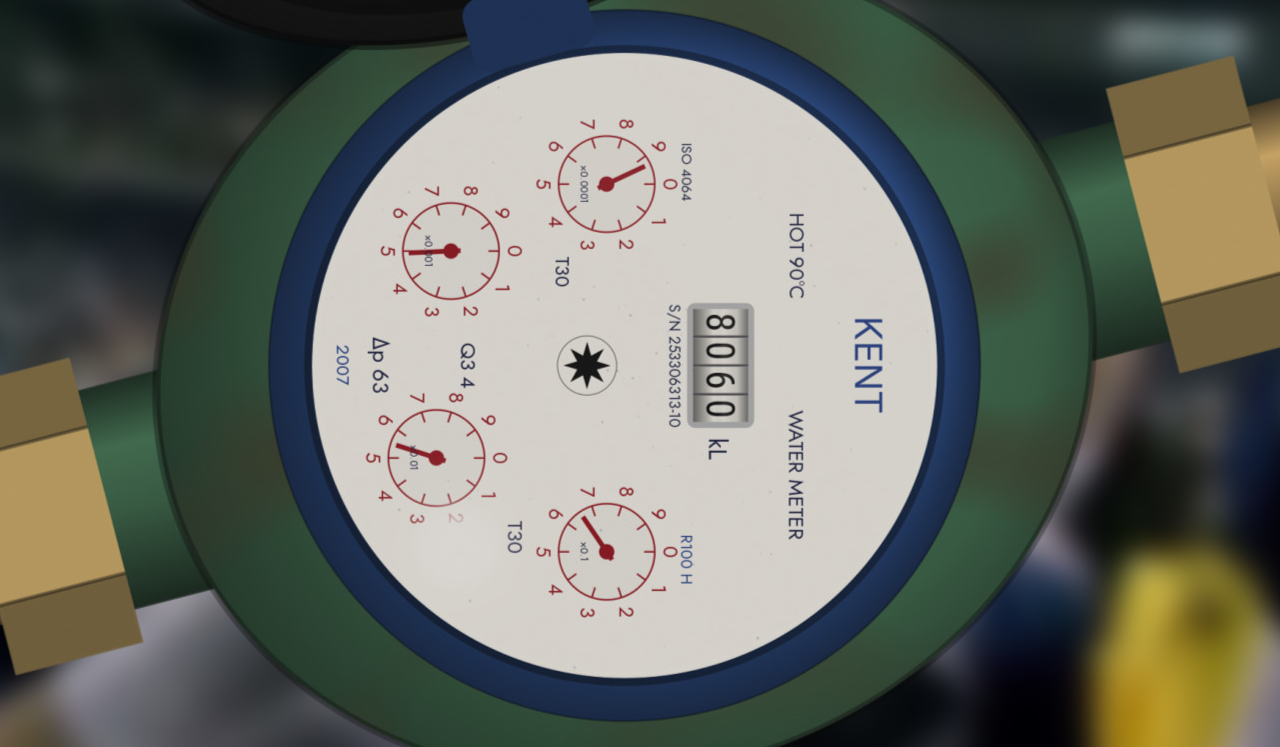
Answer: 8060.6549
